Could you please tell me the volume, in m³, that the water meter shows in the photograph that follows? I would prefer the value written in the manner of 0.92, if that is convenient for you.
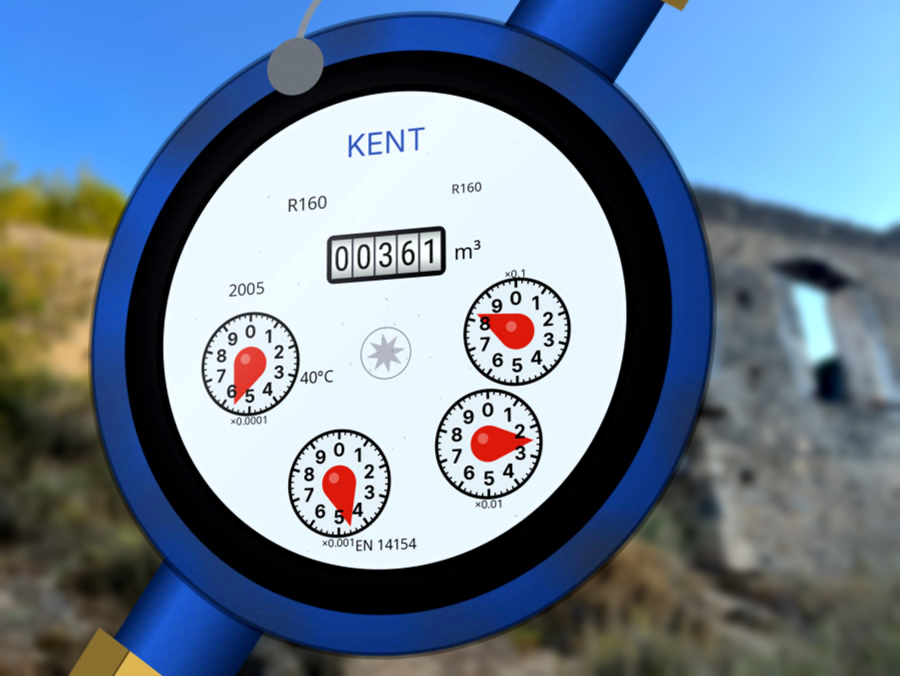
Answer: 361.8245
